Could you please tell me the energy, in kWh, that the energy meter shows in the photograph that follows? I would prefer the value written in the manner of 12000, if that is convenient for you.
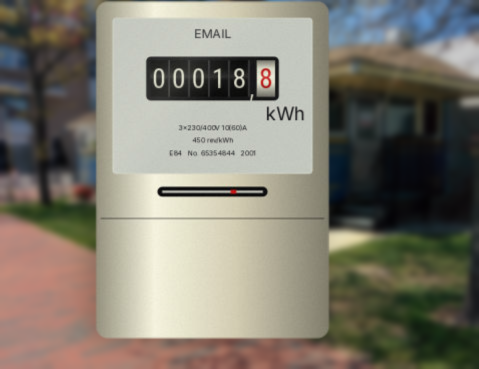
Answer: 18.8
